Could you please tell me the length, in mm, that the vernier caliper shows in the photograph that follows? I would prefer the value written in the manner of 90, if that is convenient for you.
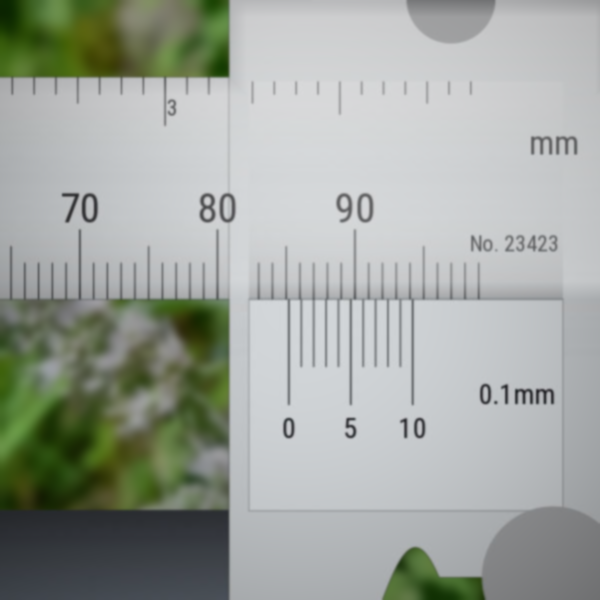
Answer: 85.2
